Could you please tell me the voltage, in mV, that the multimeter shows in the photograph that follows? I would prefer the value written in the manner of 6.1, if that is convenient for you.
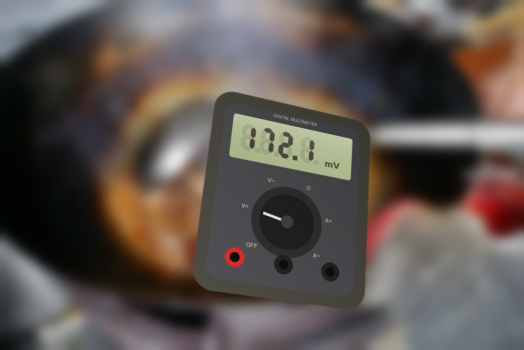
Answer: 172.1
